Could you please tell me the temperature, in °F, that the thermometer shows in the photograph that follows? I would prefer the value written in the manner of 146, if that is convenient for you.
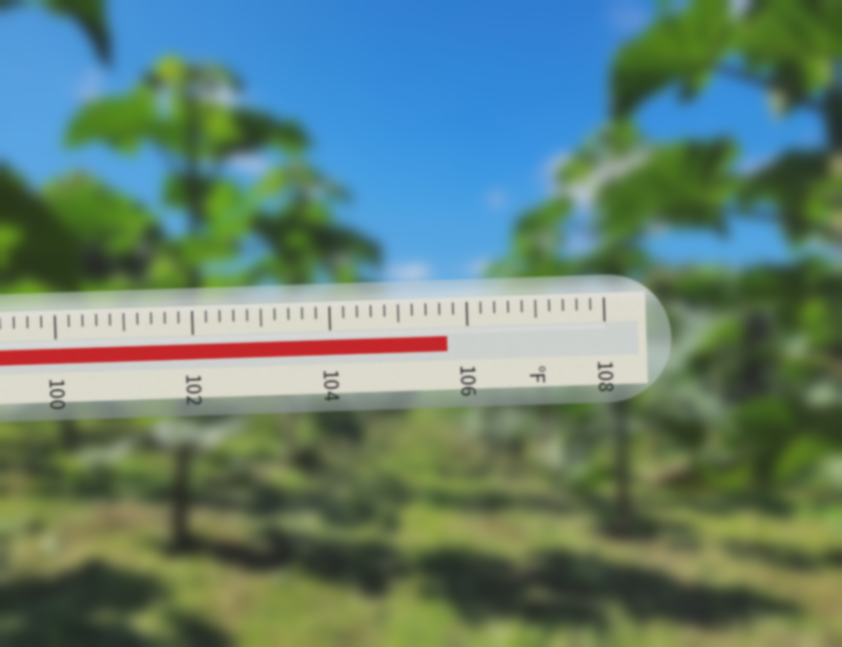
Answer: 105.7
